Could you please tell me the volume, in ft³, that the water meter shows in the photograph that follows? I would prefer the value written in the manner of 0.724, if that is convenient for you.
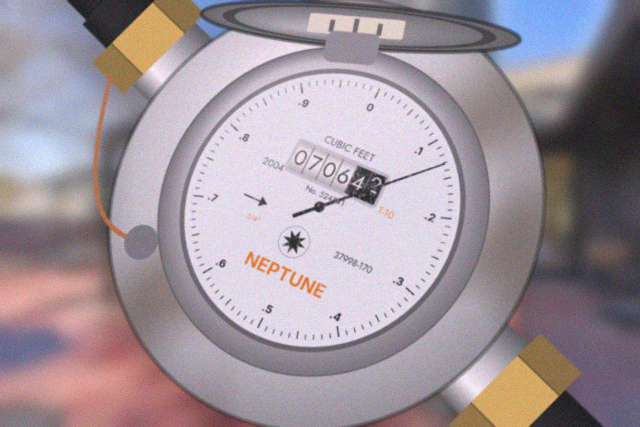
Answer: 70642.13
